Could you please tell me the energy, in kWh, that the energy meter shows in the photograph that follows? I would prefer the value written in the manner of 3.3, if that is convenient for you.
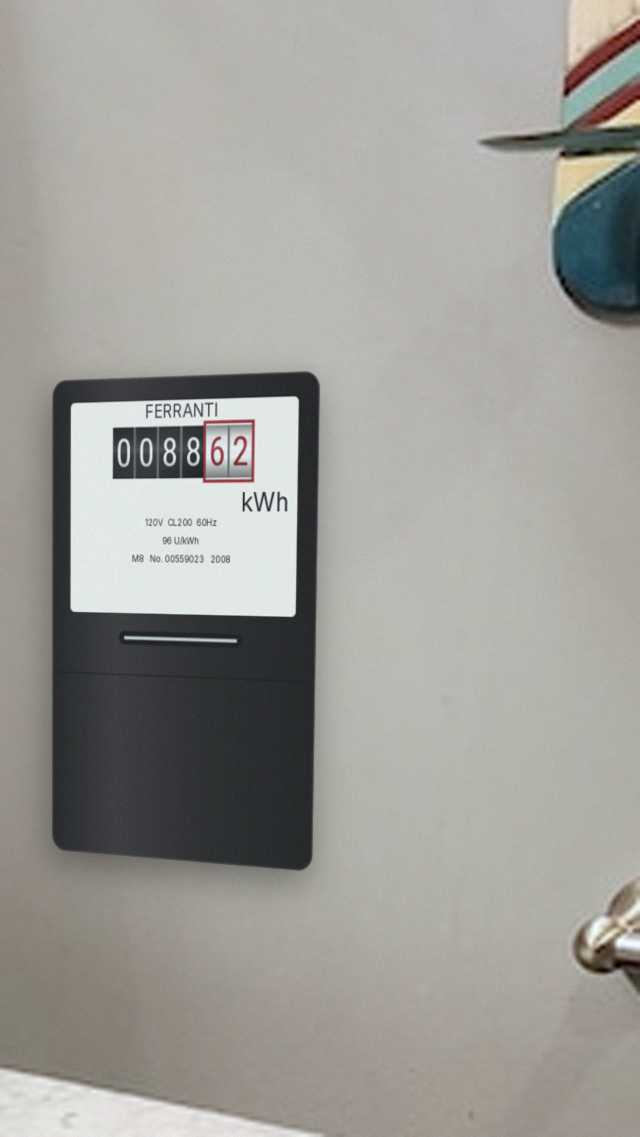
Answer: 88.62
